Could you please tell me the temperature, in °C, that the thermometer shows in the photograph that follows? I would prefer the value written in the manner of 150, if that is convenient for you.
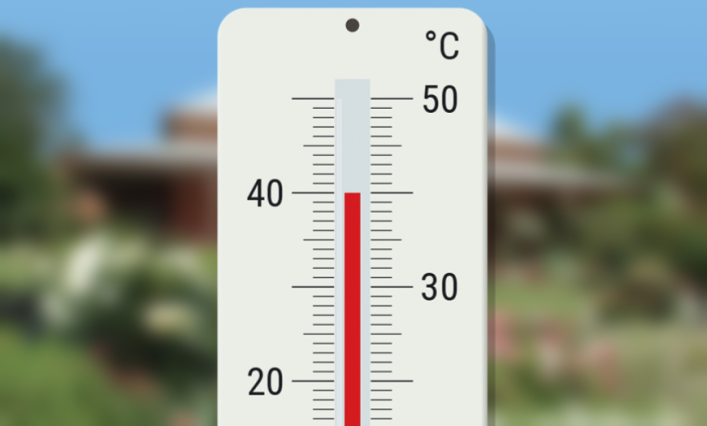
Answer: 40
